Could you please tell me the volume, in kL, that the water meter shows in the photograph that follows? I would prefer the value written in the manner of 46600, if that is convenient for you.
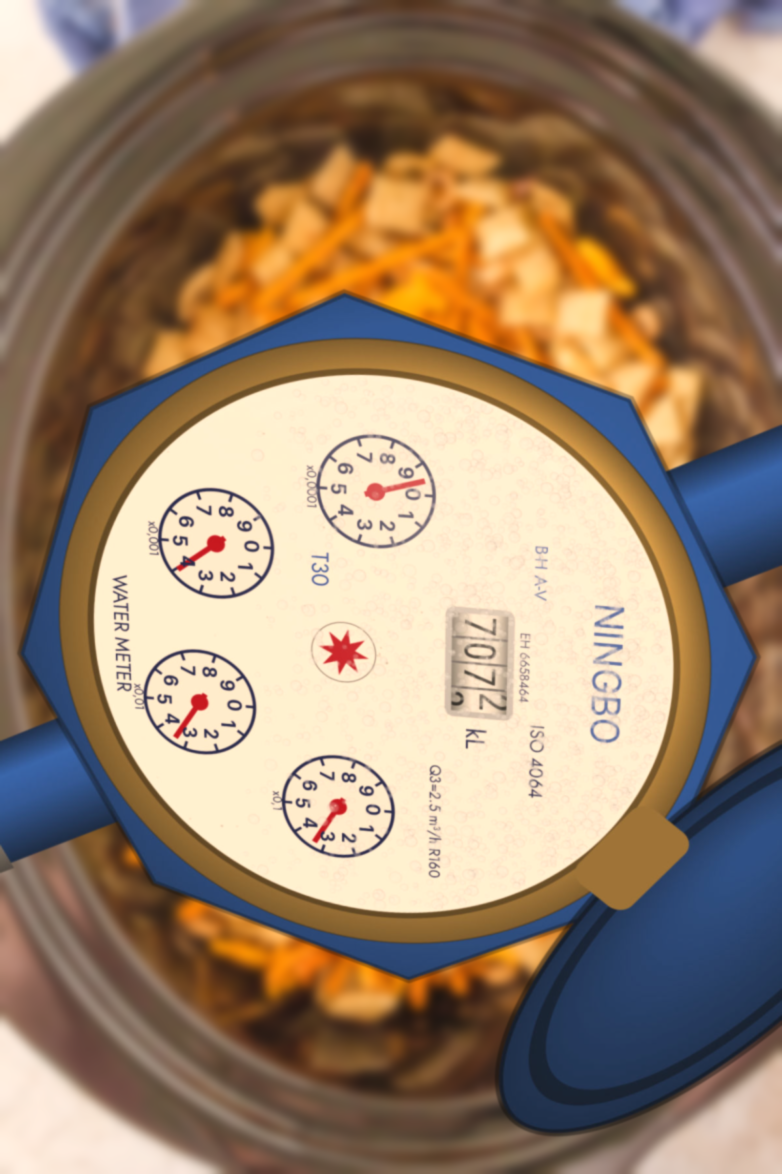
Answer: 7072.3339
